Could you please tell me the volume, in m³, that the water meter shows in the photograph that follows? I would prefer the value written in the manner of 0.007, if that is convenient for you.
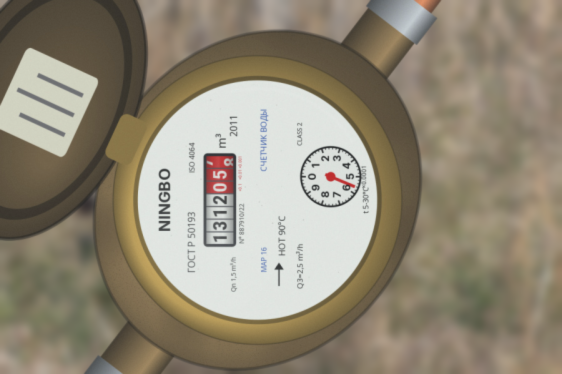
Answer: 1312.0575
